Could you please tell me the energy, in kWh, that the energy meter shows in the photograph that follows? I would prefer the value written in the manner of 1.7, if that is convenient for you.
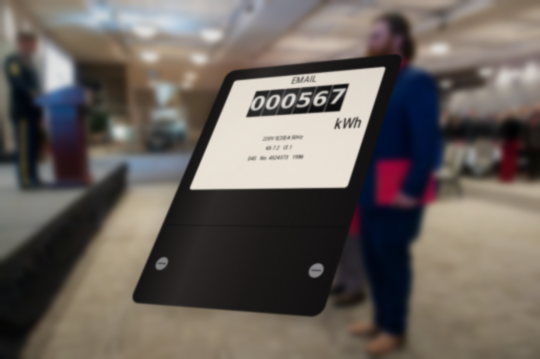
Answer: 567
